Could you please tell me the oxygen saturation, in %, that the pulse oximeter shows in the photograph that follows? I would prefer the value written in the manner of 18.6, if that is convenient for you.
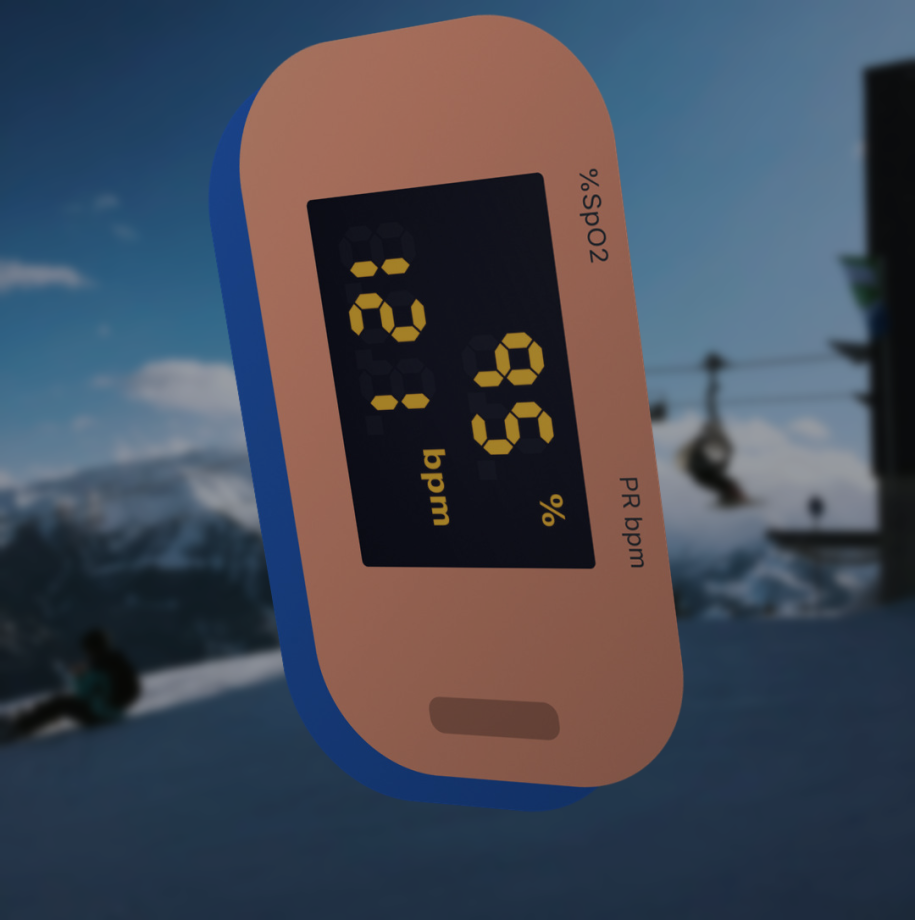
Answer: 95
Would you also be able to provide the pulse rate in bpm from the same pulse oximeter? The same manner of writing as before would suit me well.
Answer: 121
